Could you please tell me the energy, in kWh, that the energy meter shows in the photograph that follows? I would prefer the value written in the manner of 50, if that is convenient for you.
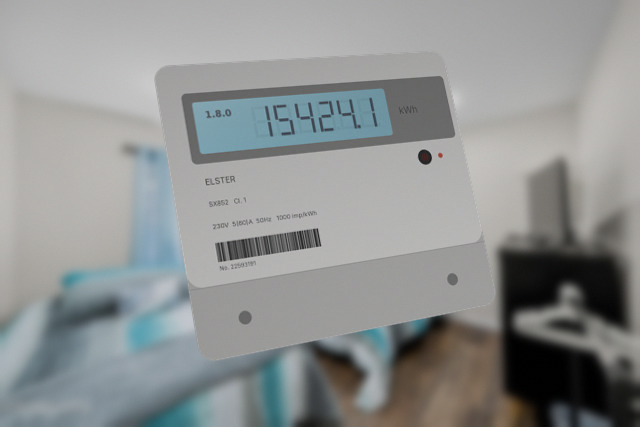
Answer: 15424.1
